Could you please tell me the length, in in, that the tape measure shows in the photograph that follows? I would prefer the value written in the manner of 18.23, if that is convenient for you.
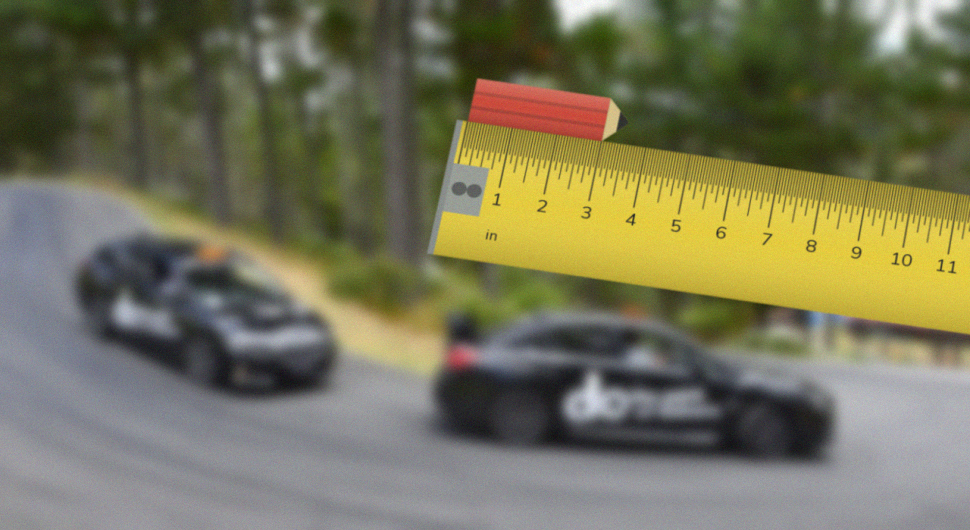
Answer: 3.5
